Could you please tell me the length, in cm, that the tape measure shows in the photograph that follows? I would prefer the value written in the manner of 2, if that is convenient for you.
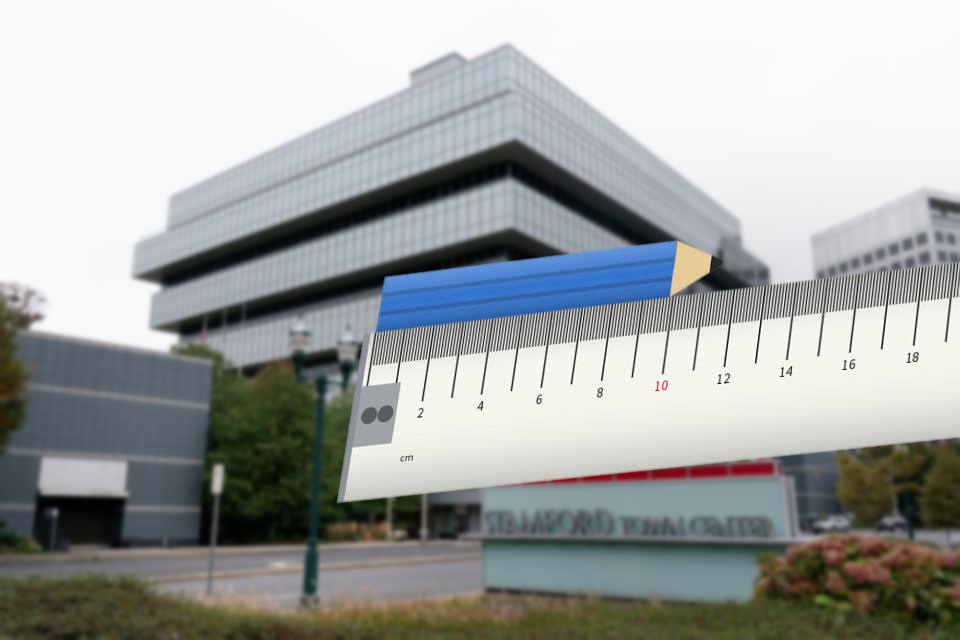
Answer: 11.5
